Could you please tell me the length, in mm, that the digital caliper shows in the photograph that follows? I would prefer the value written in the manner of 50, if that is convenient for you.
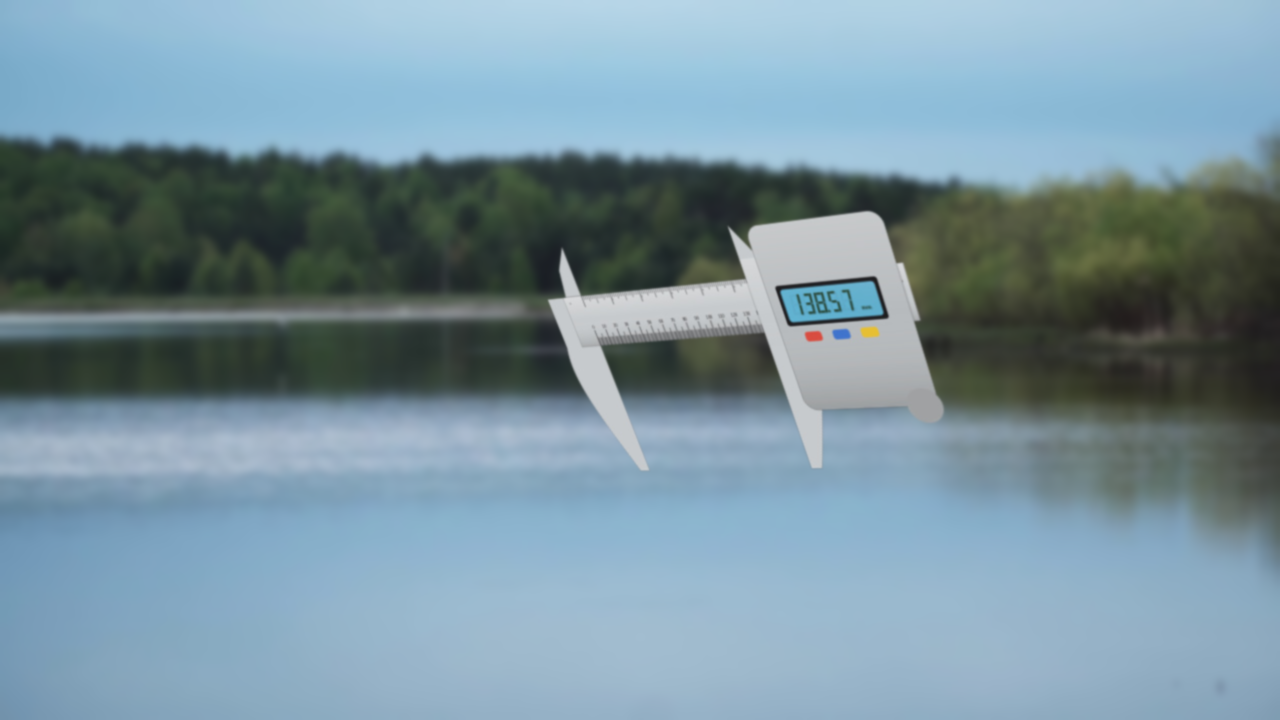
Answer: 138.57
